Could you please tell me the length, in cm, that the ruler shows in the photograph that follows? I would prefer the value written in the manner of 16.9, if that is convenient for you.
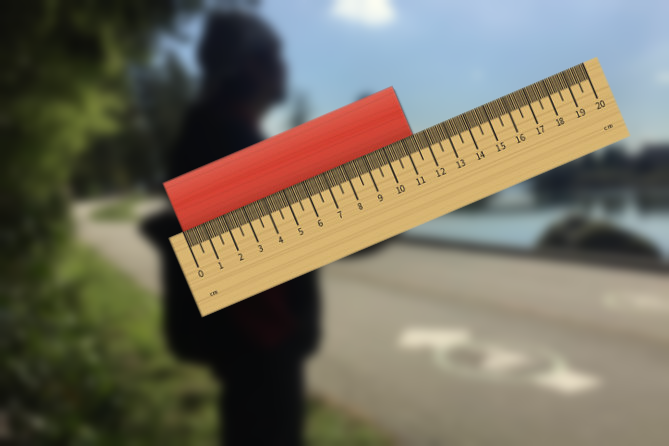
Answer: 11.5
